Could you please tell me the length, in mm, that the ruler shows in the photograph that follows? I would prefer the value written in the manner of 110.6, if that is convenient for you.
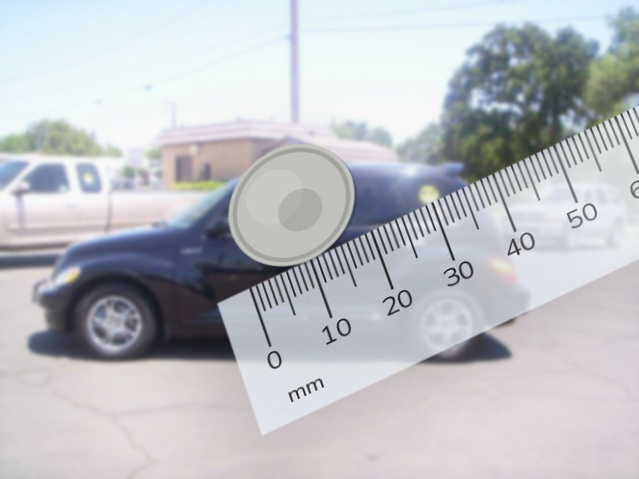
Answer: 20
